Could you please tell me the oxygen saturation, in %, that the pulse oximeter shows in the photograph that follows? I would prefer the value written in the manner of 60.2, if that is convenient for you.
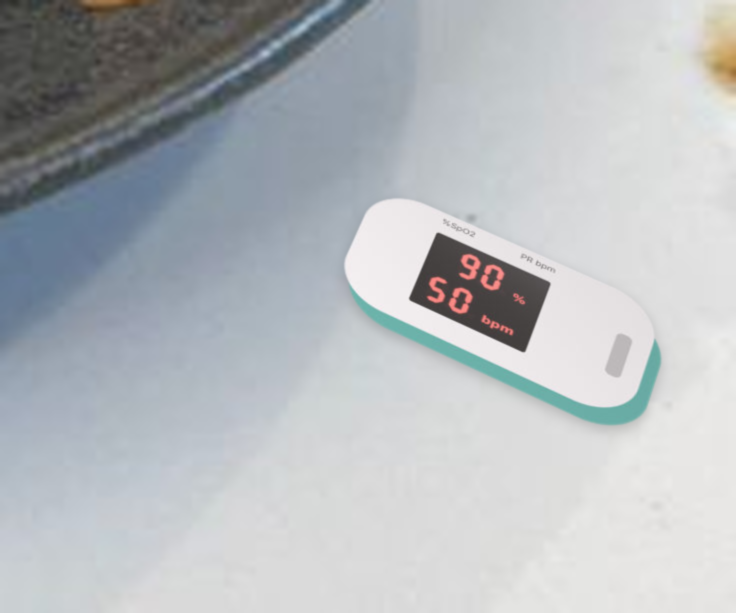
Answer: 90
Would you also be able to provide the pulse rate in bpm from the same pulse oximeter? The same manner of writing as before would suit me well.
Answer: 50
